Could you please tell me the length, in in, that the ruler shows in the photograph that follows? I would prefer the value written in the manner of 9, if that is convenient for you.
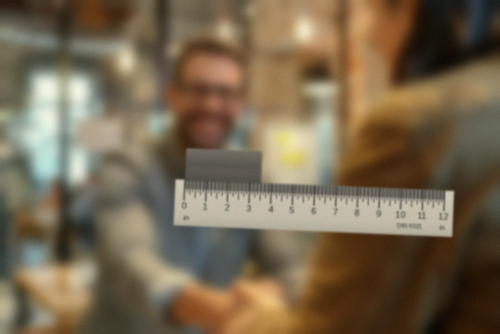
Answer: 3.5
